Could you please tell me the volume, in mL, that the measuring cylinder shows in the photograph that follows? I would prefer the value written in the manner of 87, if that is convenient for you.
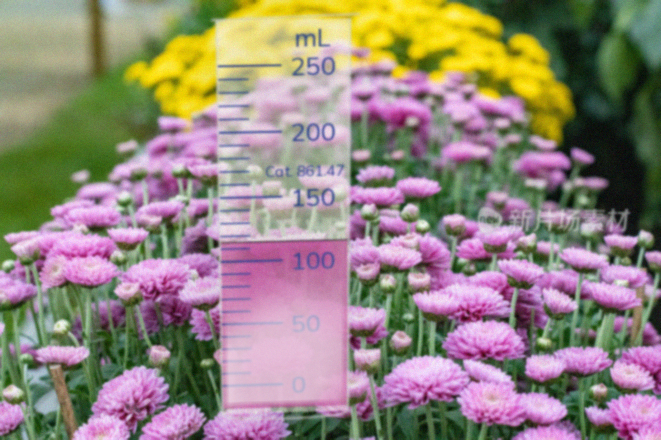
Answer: 115
